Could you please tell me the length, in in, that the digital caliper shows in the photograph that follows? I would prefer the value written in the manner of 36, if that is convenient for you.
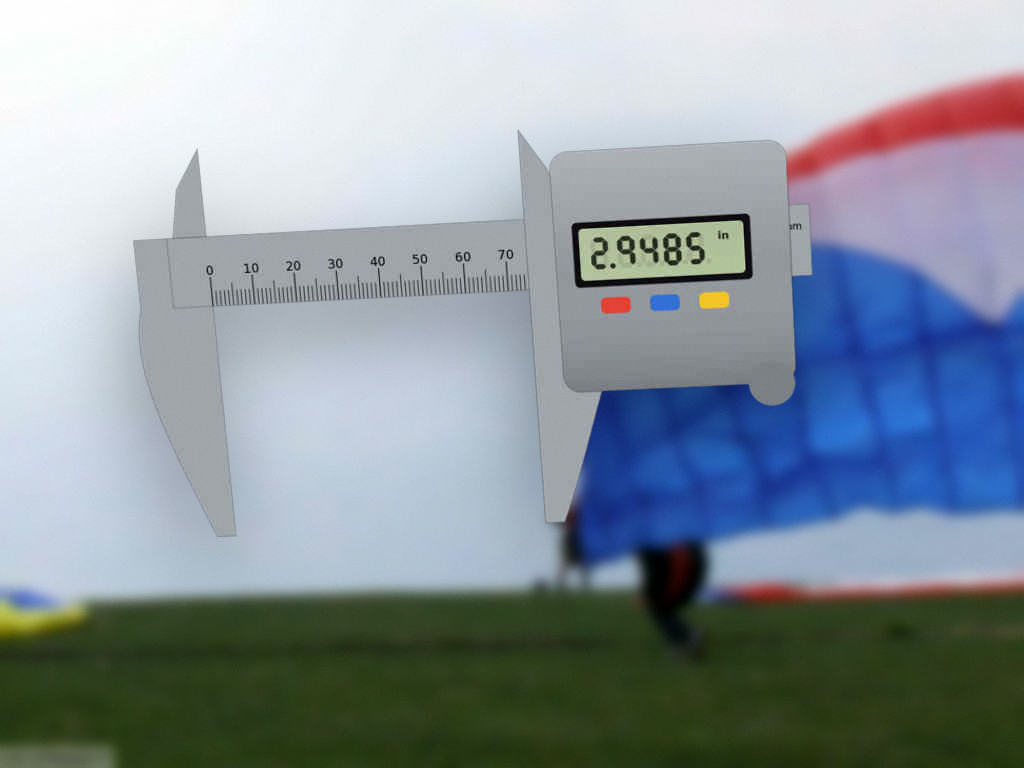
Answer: 2.9485
